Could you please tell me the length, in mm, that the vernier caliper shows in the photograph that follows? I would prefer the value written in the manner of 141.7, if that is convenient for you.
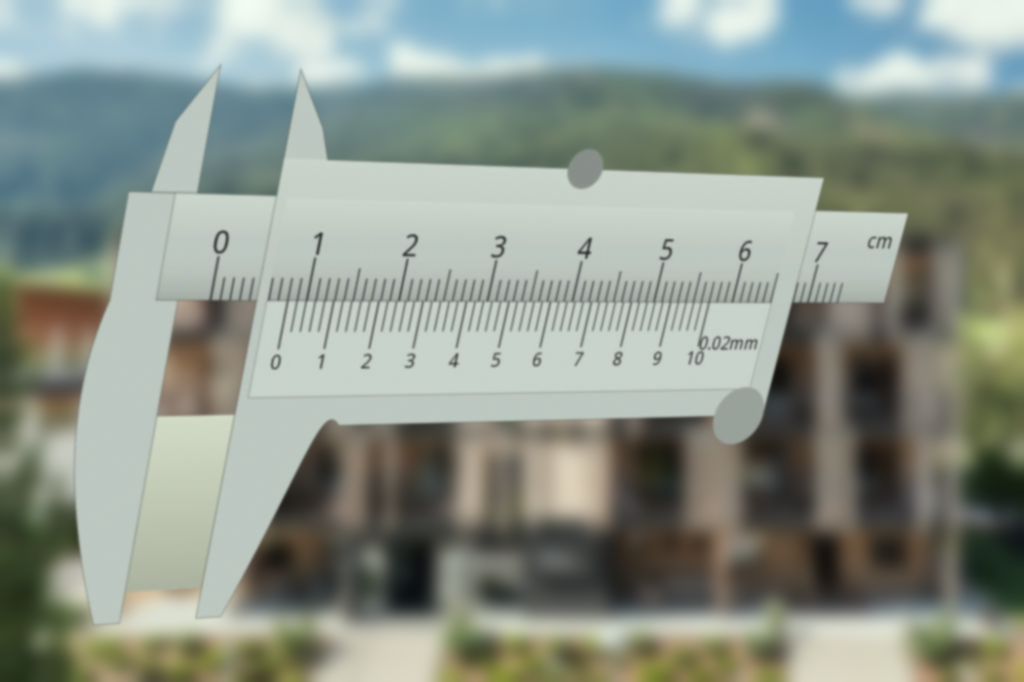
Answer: 8.0
